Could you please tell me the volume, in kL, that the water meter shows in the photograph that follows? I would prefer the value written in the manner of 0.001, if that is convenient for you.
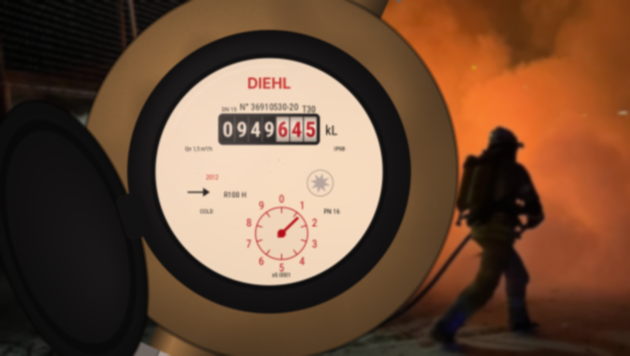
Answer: 949.6451
